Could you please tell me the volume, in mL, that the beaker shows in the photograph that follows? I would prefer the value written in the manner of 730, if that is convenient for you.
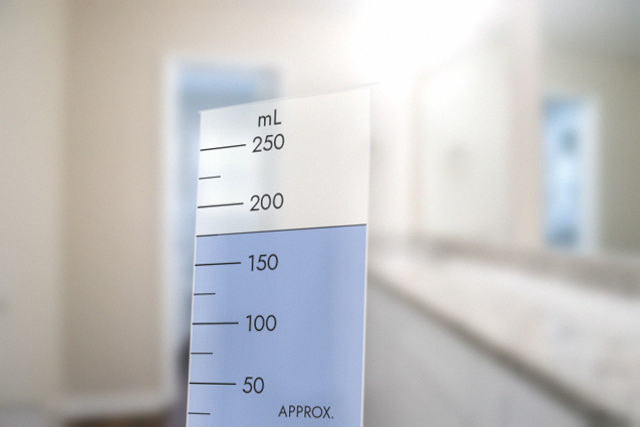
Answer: 175
